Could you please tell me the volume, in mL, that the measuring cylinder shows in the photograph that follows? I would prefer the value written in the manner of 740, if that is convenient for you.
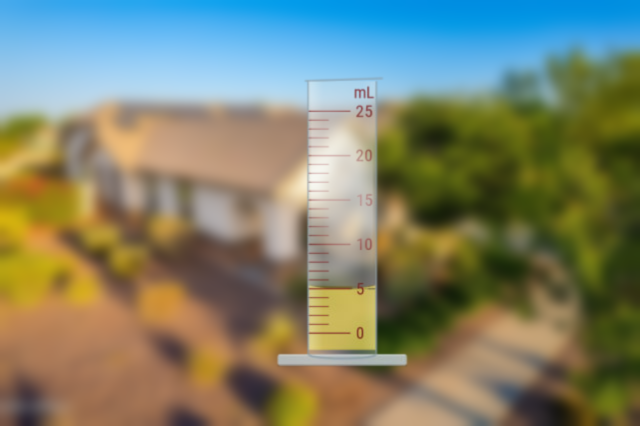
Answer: 5
